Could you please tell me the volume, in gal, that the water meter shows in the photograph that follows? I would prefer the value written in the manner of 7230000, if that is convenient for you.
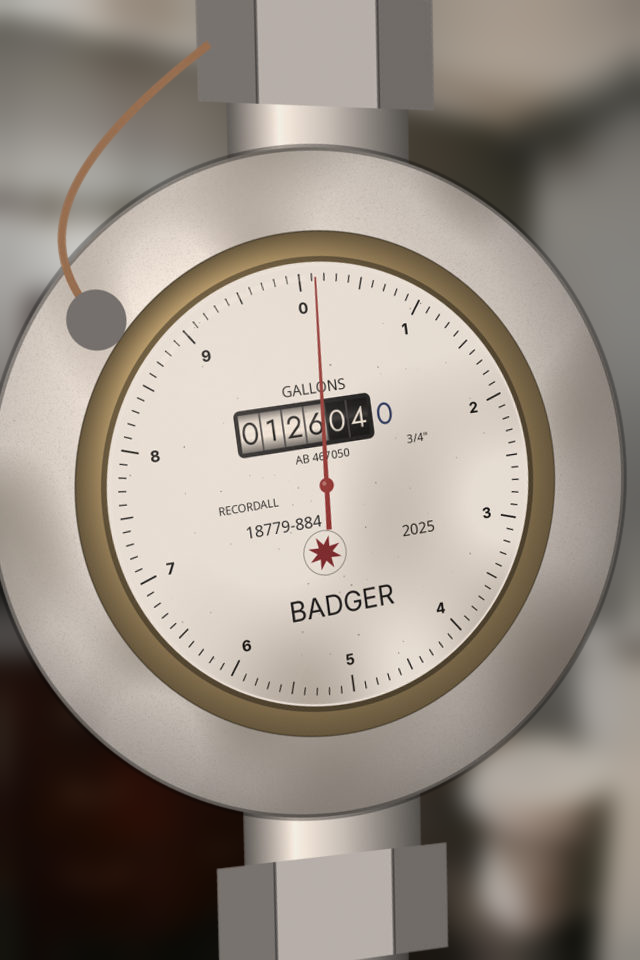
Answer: 126040.1
